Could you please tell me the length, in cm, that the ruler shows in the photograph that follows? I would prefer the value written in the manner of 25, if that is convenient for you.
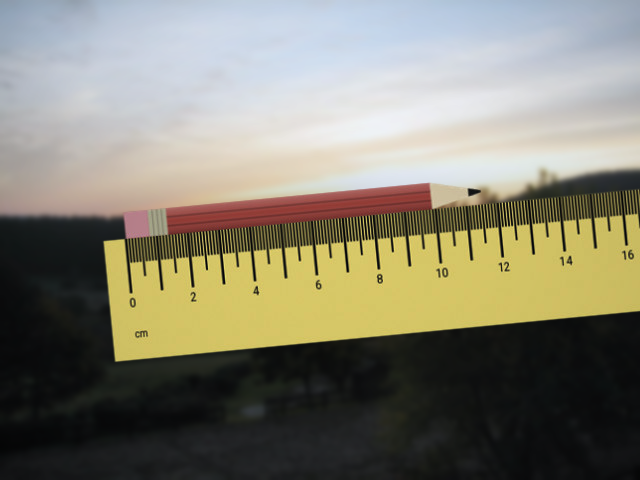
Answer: 11.5
